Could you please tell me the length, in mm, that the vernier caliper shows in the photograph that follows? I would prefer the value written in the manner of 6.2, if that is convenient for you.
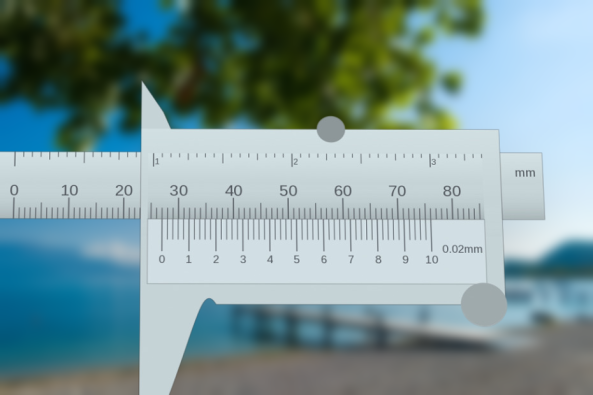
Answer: 27.0
